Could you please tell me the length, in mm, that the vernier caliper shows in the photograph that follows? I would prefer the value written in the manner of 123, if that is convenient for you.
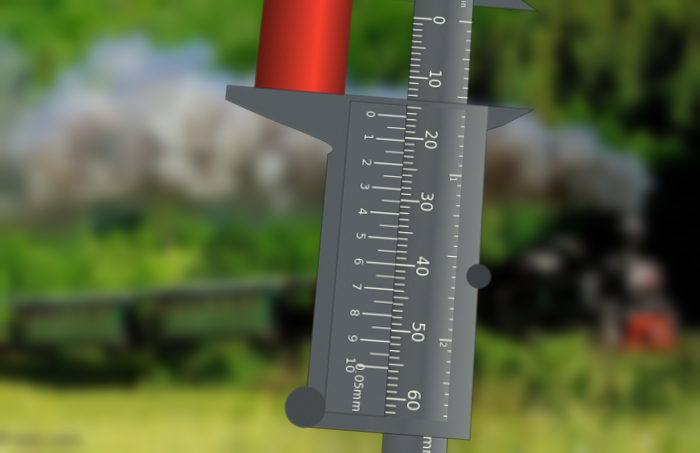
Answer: 16.6
